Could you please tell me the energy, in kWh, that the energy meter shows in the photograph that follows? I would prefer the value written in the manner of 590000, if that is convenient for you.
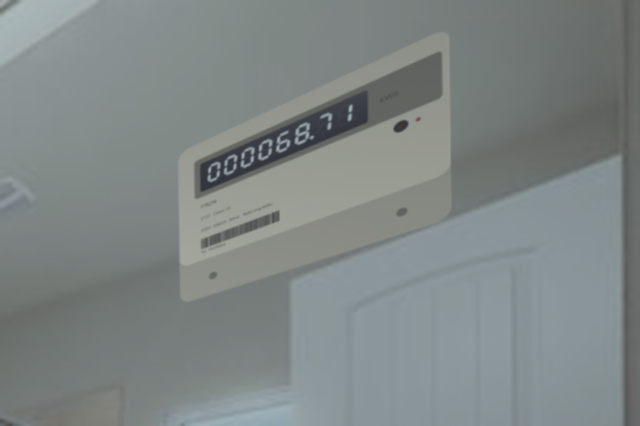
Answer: 68.71
